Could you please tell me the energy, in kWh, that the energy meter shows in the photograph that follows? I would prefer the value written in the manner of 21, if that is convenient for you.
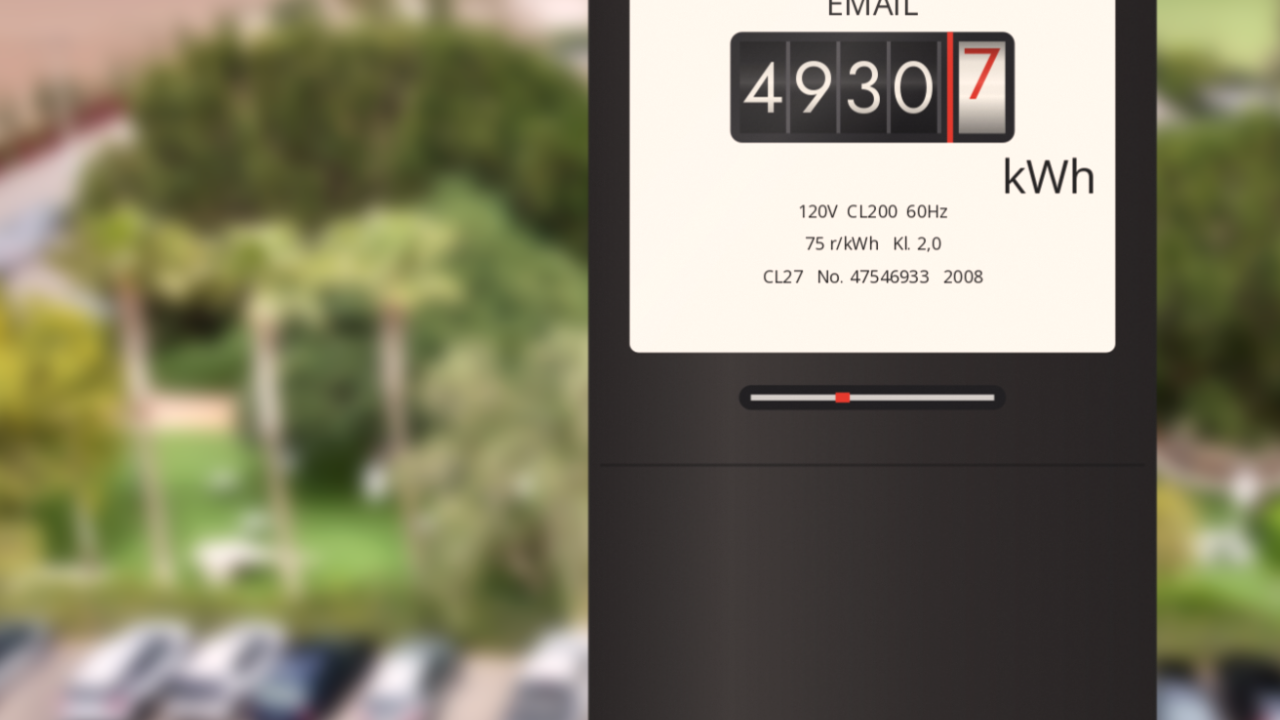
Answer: 4930.7
